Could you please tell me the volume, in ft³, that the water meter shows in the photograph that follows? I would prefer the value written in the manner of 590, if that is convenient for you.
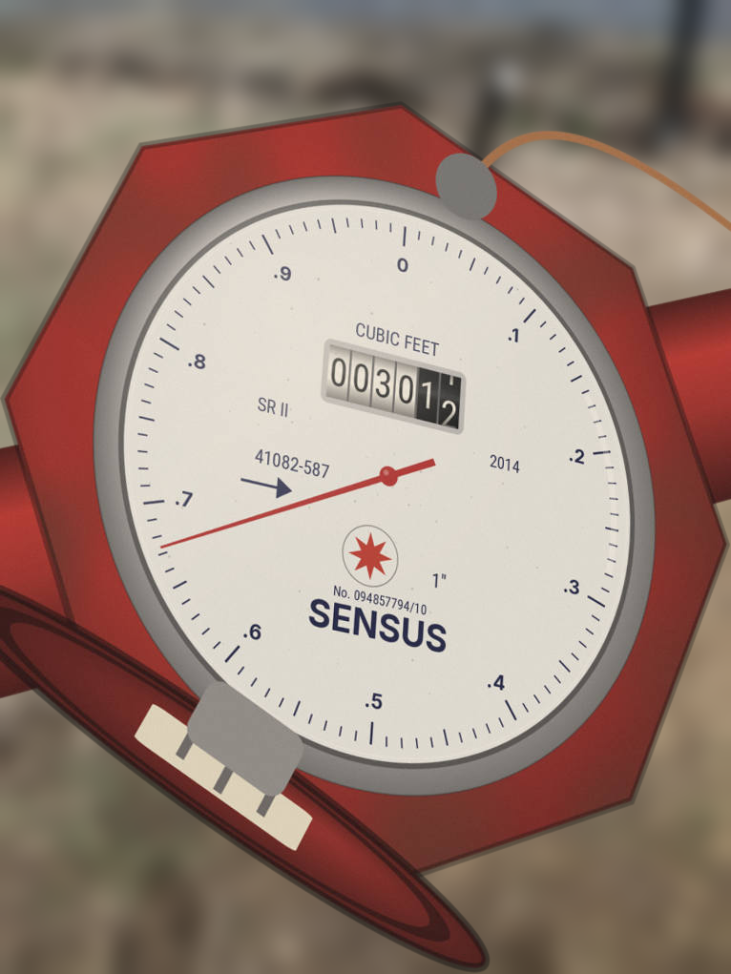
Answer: 3011.67
